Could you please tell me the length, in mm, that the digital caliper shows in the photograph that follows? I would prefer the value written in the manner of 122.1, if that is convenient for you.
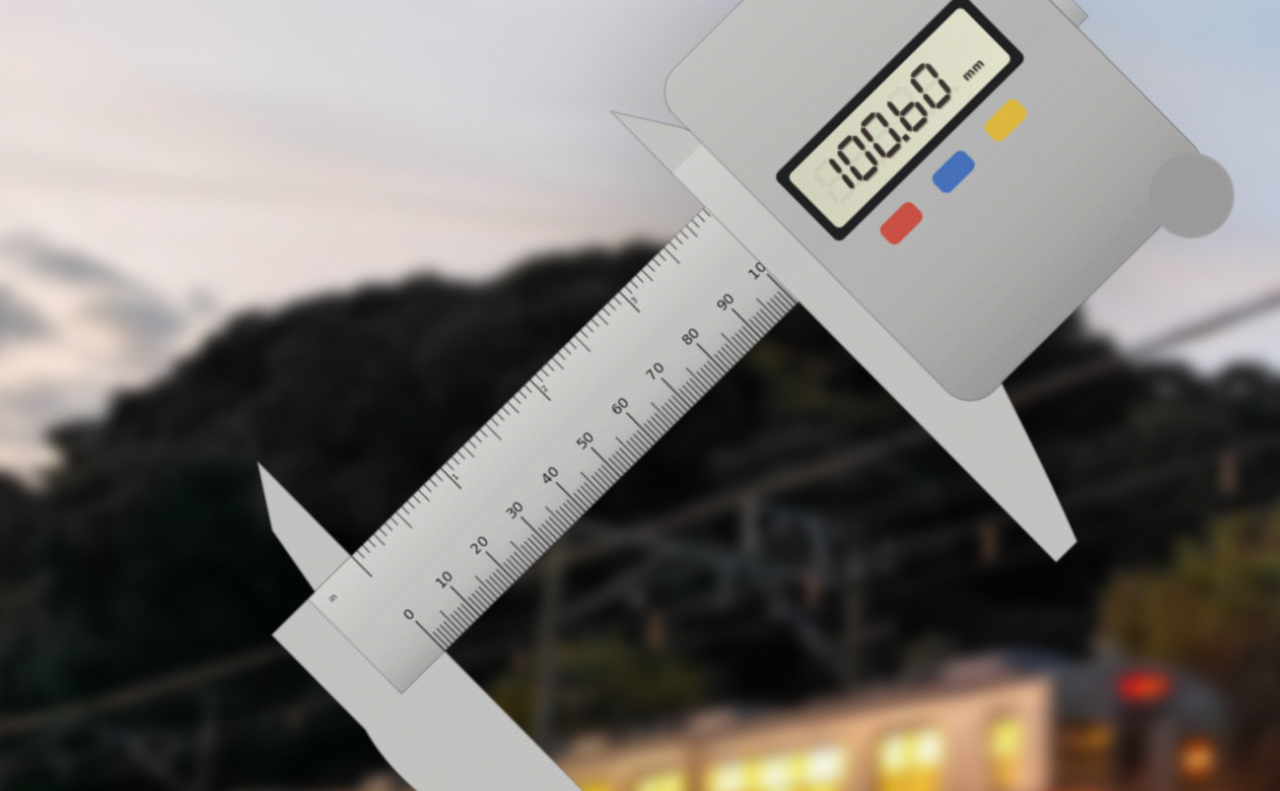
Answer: 100.60
